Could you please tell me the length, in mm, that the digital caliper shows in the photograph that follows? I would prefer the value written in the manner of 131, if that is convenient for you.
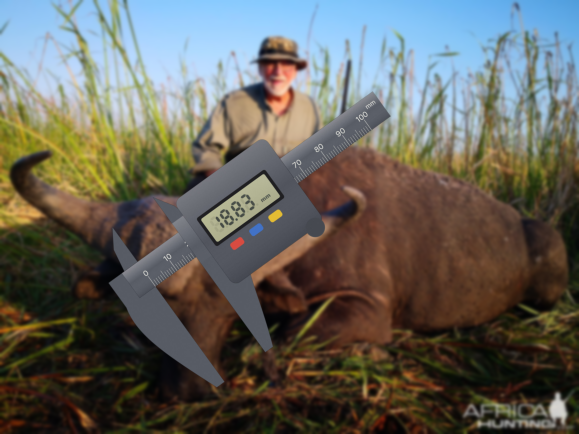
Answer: 18.83
